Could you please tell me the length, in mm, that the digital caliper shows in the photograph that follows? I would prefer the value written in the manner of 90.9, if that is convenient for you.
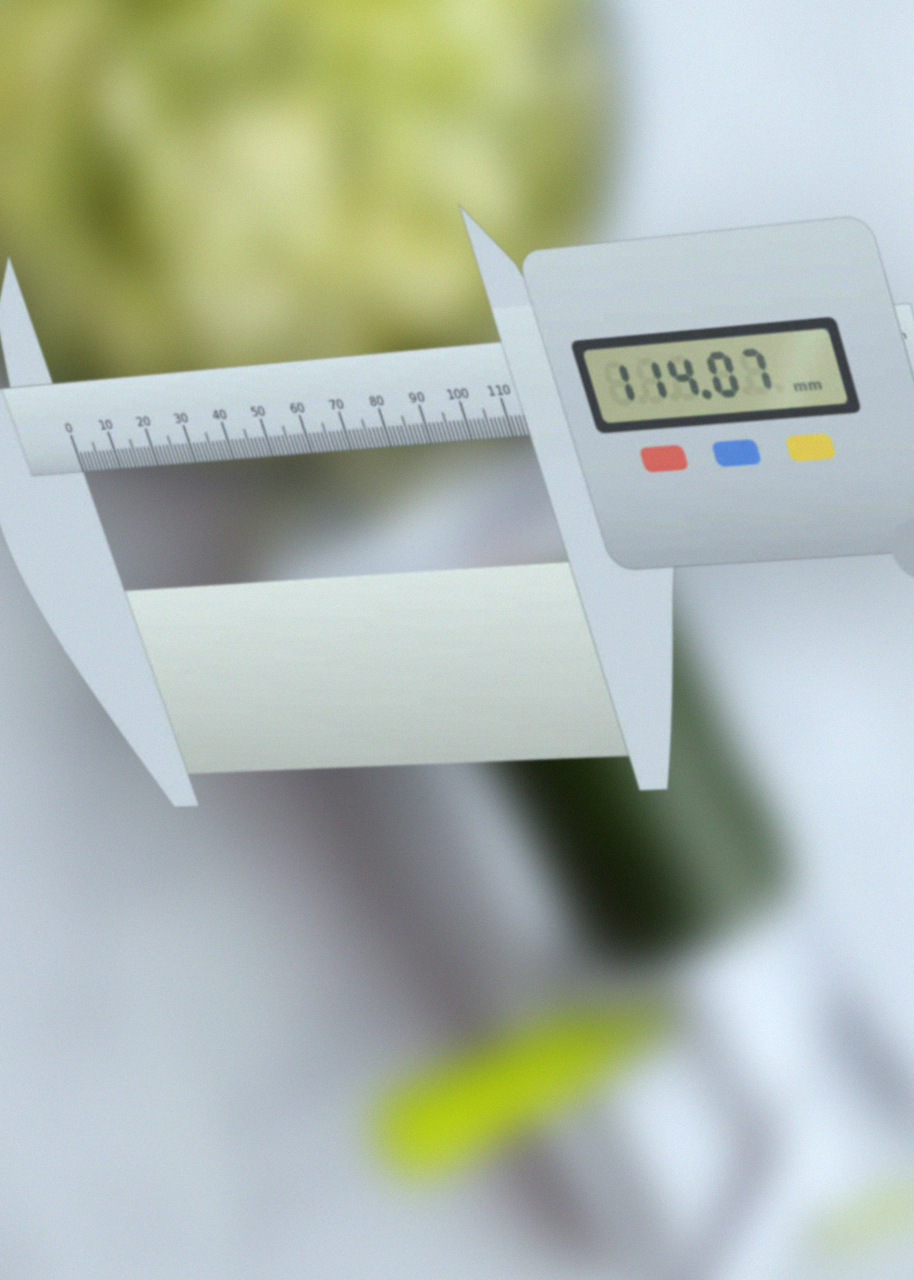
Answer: 114.07
